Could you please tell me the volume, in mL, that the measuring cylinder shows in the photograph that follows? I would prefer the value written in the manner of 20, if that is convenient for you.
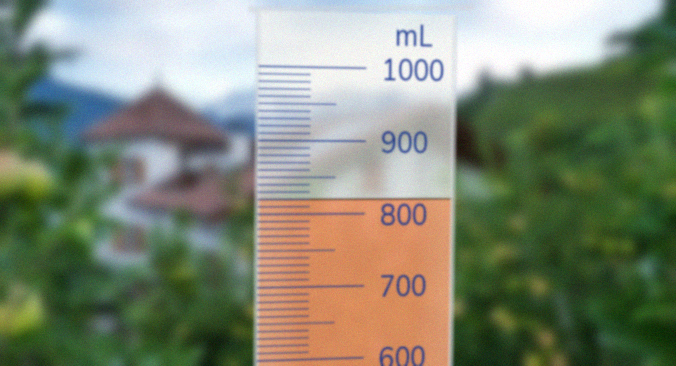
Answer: 820
